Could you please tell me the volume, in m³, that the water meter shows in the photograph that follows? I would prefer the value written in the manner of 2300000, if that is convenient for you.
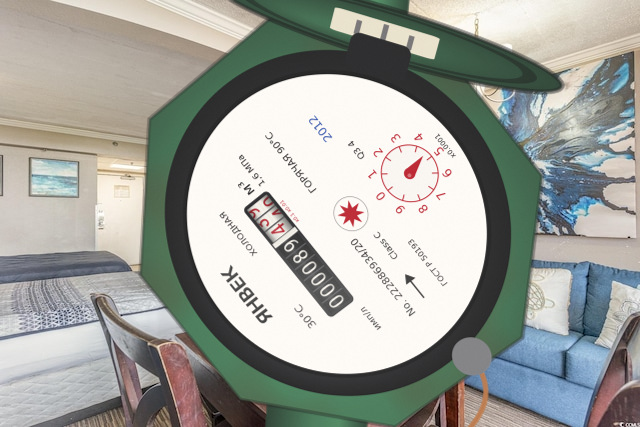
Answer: 89.4394
